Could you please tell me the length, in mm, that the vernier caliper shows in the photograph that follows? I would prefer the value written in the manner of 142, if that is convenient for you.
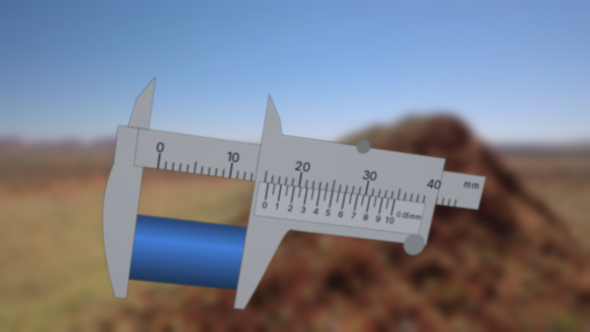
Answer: 15.5
